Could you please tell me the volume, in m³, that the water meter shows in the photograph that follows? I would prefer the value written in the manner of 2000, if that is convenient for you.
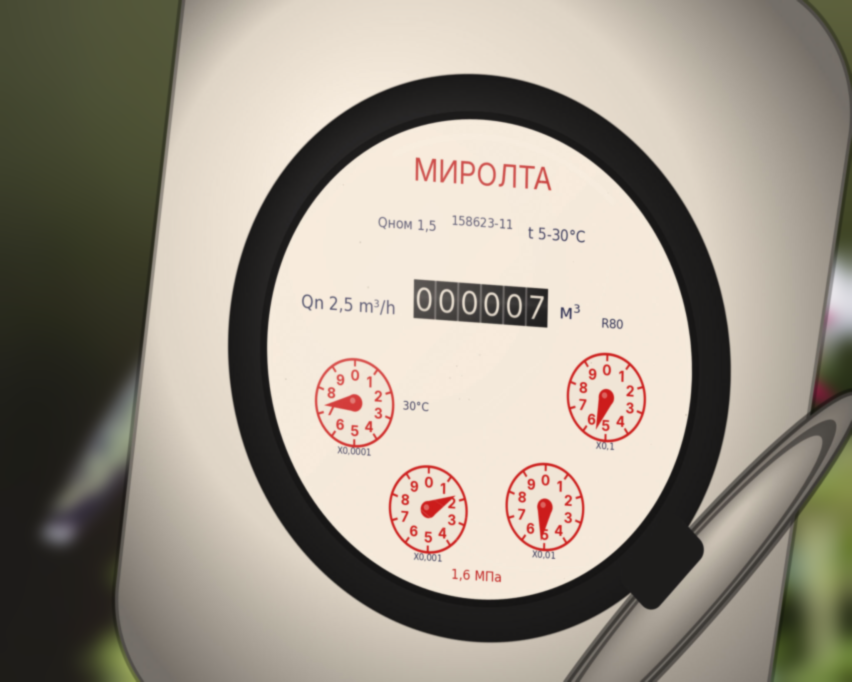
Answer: 7.5517
